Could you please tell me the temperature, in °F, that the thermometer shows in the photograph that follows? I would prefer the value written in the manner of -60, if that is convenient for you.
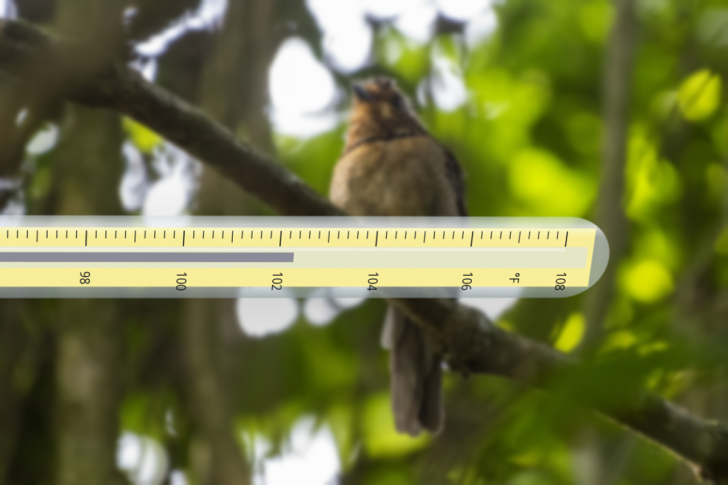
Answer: 102.3
